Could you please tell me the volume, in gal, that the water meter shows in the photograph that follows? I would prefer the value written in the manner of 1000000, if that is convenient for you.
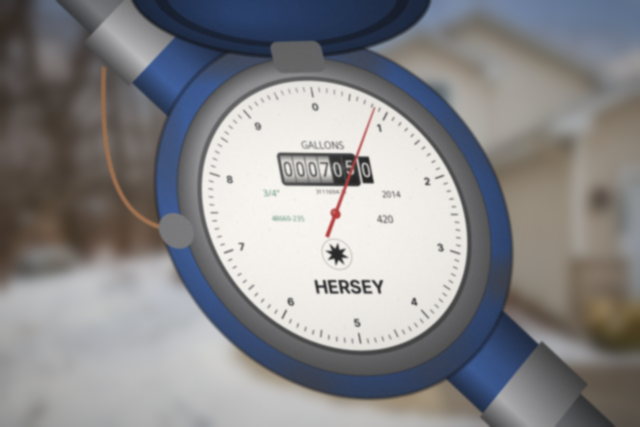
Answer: 7050.8
